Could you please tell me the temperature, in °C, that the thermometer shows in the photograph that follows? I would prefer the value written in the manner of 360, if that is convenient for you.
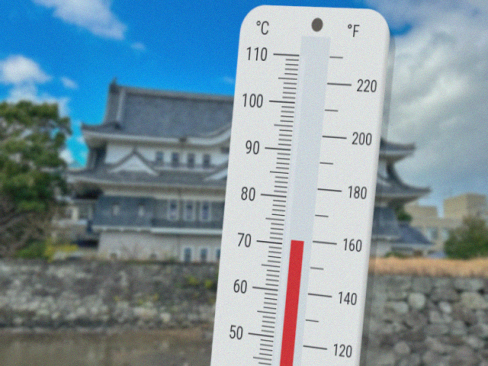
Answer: 71
